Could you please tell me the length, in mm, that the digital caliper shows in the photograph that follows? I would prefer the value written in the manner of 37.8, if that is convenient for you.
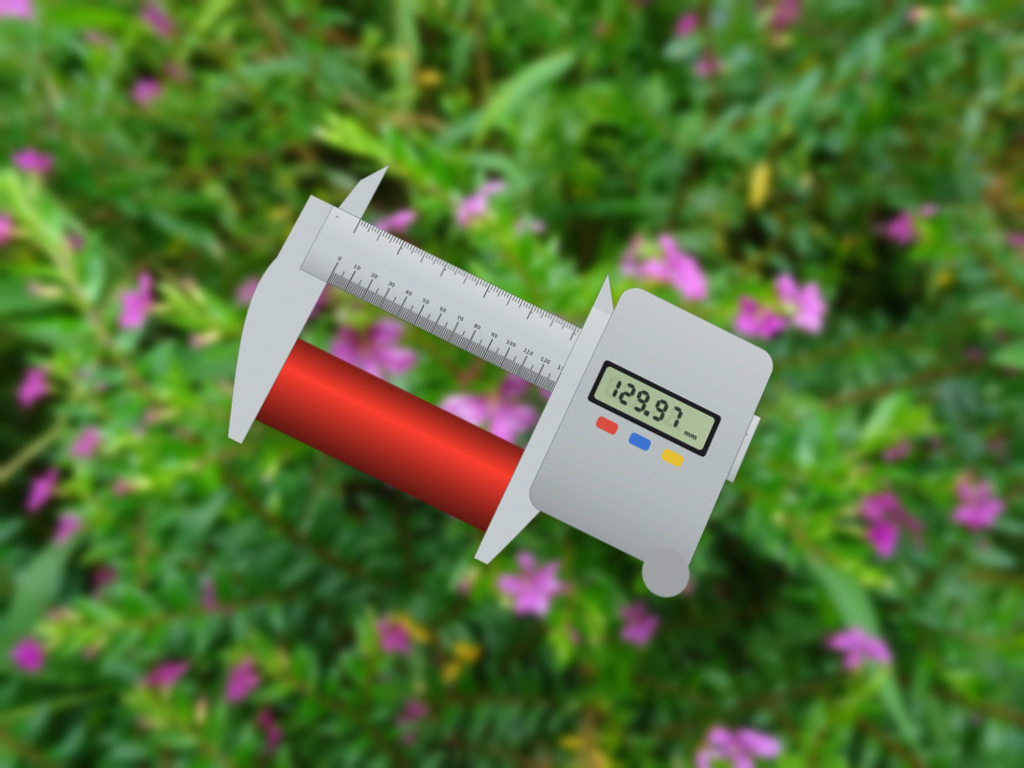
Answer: 129.97
